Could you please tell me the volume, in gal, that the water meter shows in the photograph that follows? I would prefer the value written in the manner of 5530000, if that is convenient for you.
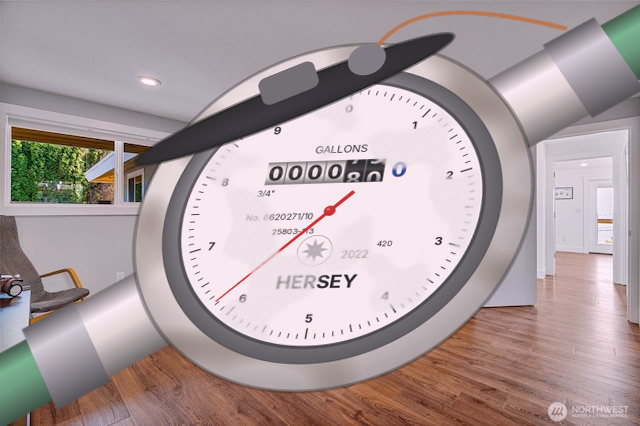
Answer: 796.2
